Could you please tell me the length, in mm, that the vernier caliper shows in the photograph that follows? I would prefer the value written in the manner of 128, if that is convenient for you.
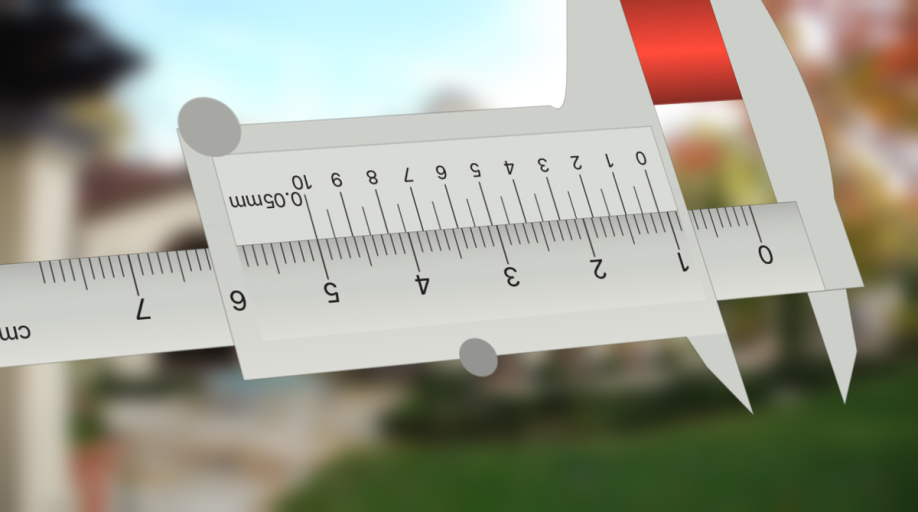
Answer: 11.0
